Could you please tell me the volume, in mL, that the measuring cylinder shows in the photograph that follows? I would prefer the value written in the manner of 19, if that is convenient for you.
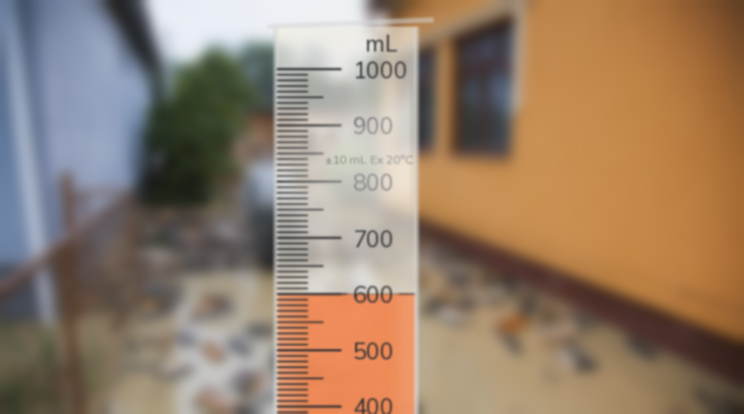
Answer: 600
